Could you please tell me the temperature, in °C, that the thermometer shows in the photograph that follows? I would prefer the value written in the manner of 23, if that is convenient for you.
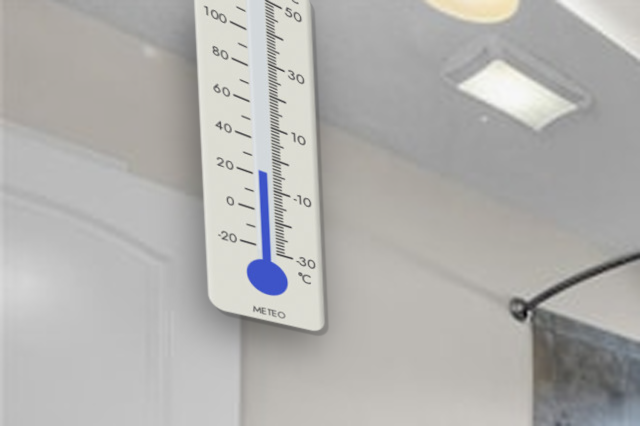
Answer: -5
